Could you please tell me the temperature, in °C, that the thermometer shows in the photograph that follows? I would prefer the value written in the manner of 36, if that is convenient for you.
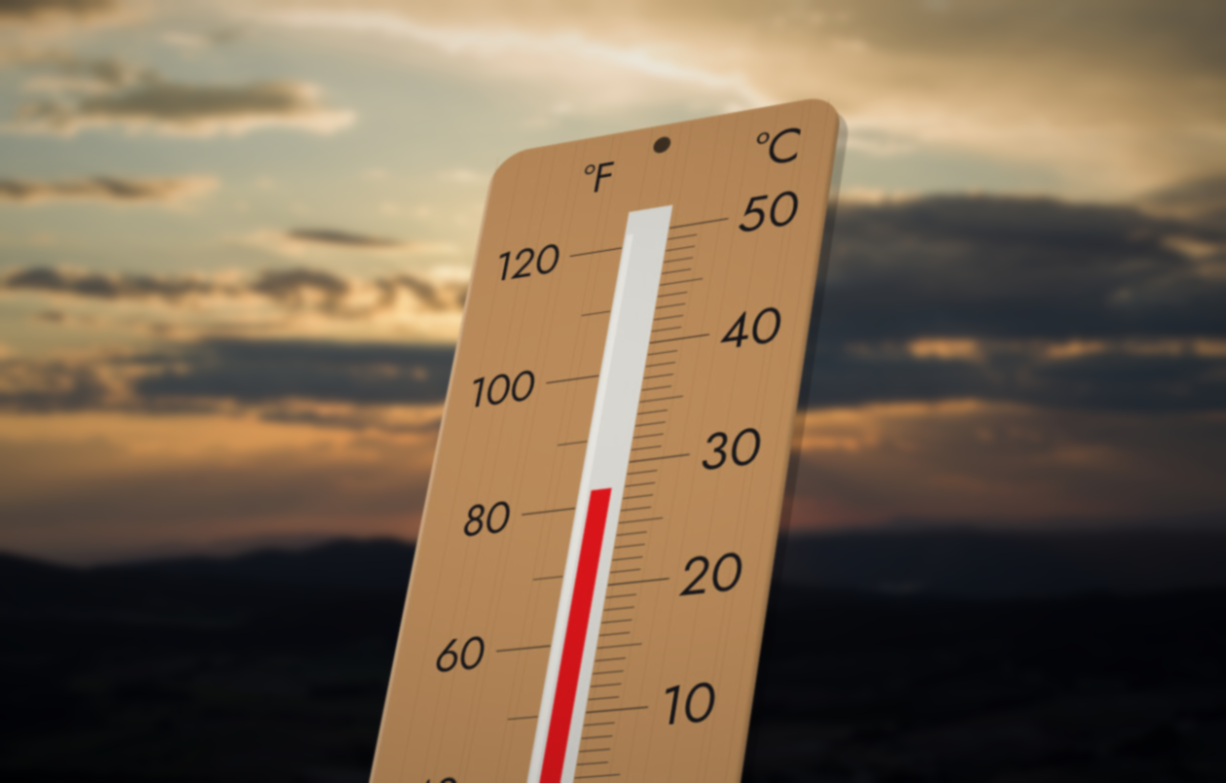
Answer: 28
